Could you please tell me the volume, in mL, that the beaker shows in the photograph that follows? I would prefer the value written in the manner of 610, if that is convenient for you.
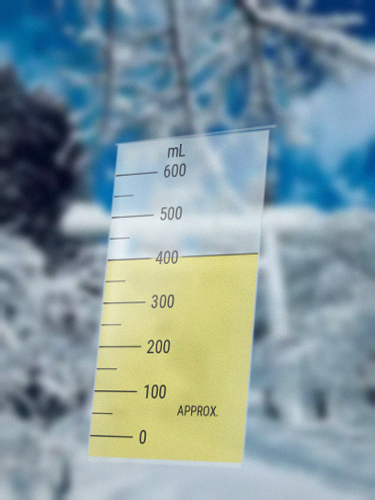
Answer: 400
